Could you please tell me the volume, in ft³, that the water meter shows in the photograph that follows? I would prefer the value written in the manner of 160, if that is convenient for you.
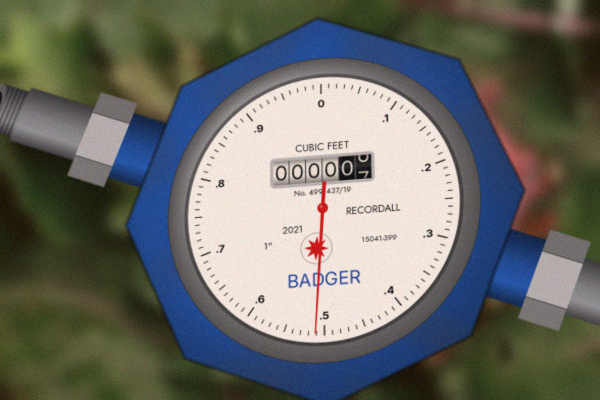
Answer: 6.51
